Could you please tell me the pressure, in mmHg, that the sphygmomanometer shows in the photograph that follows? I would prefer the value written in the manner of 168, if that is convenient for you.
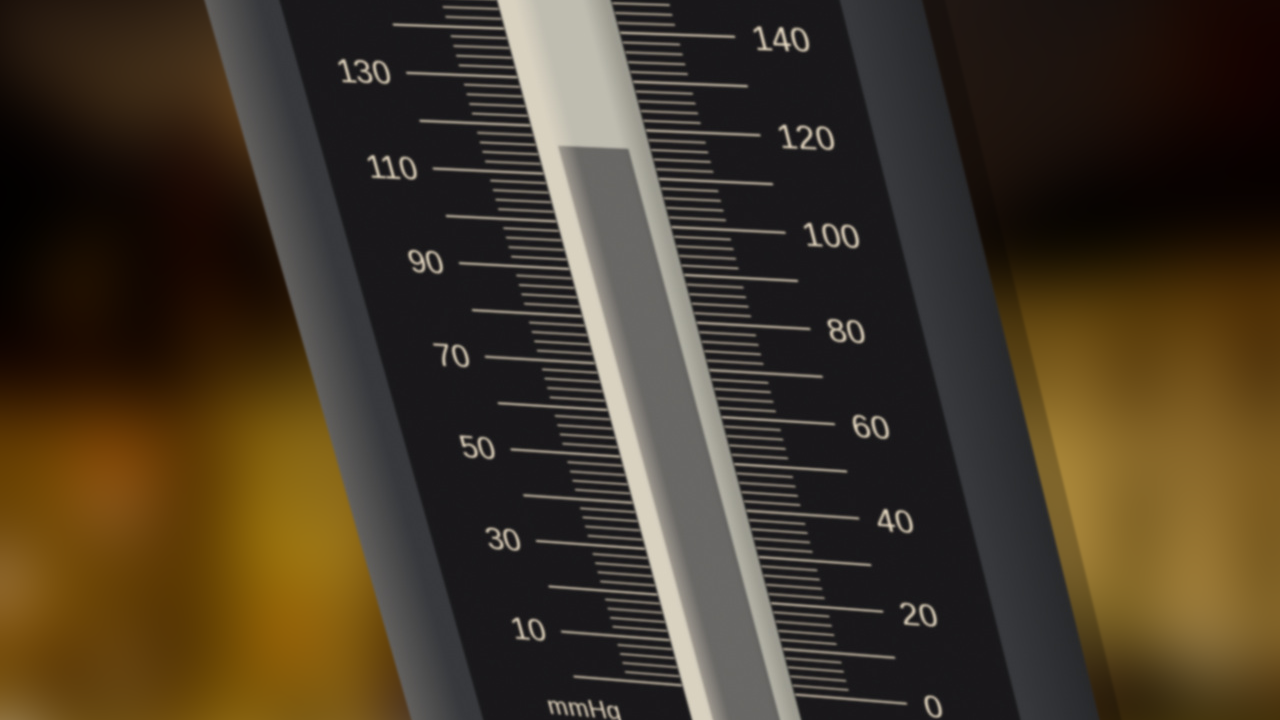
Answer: 116
